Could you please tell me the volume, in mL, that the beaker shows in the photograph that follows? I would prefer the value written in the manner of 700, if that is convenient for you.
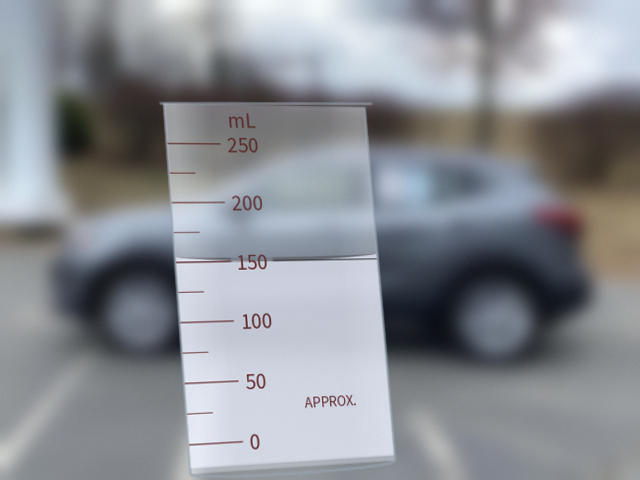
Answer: 150
